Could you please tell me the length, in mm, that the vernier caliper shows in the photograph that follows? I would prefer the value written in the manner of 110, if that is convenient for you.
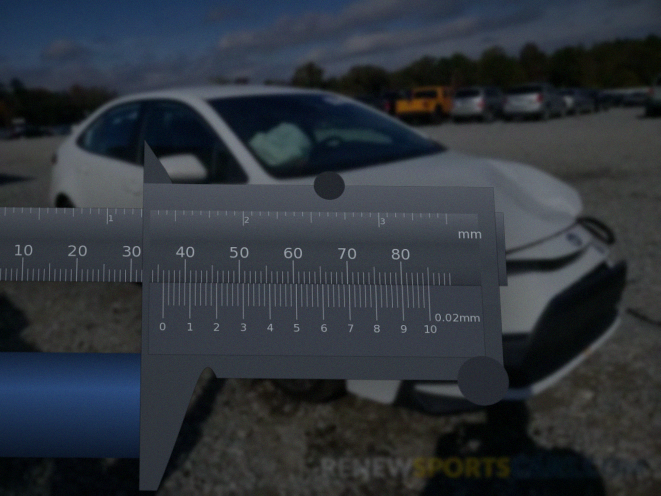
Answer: 36.0
